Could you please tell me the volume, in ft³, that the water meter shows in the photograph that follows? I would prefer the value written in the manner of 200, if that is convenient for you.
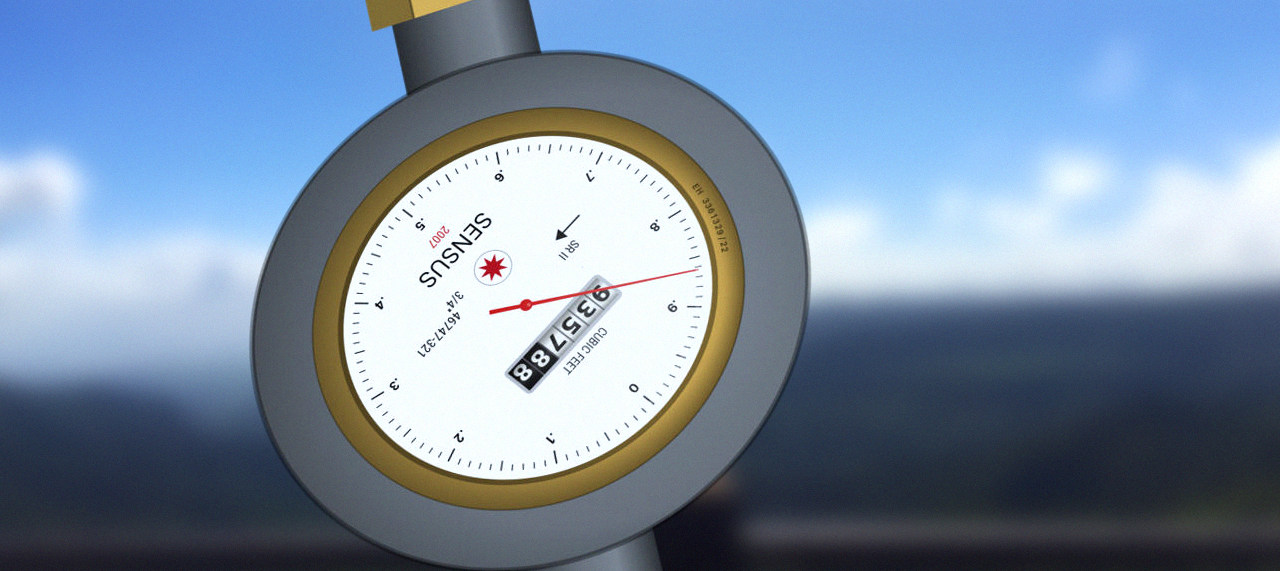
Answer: 935787.86
